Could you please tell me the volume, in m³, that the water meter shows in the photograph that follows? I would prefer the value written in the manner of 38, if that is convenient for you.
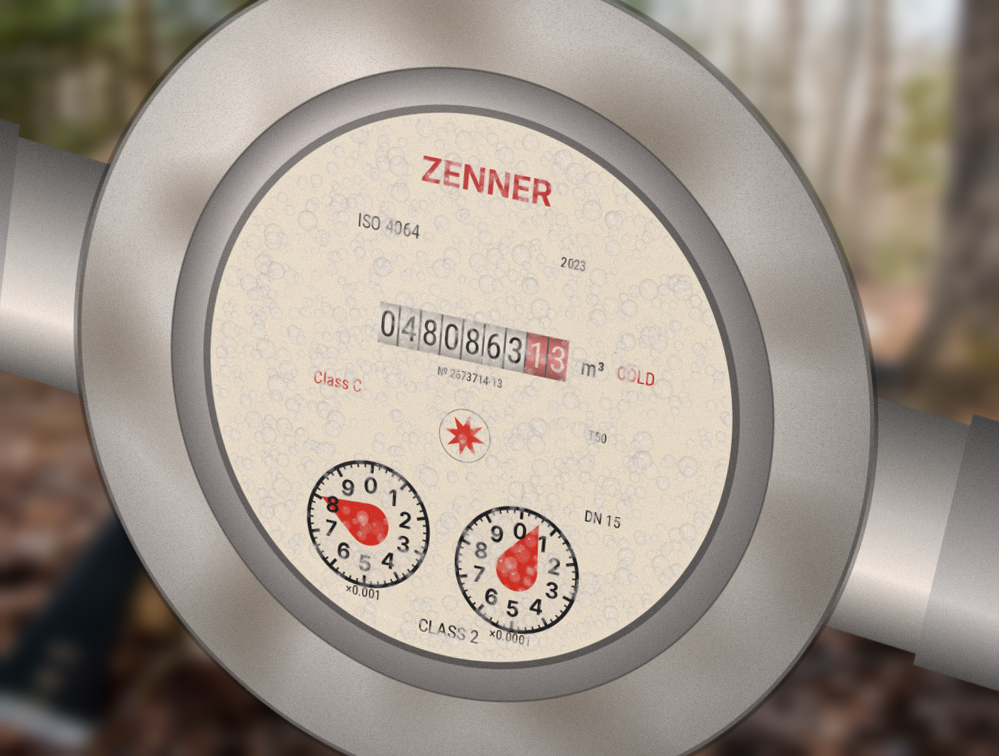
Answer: 480863.1380
